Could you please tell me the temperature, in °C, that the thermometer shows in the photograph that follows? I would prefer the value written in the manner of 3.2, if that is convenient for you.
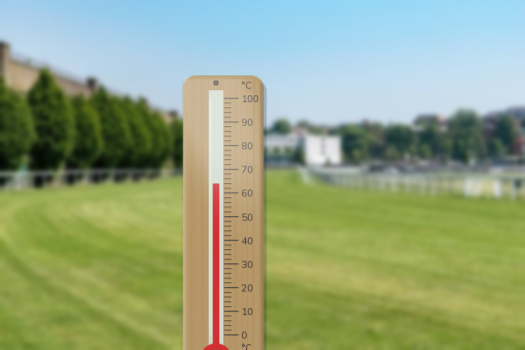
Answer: 64
